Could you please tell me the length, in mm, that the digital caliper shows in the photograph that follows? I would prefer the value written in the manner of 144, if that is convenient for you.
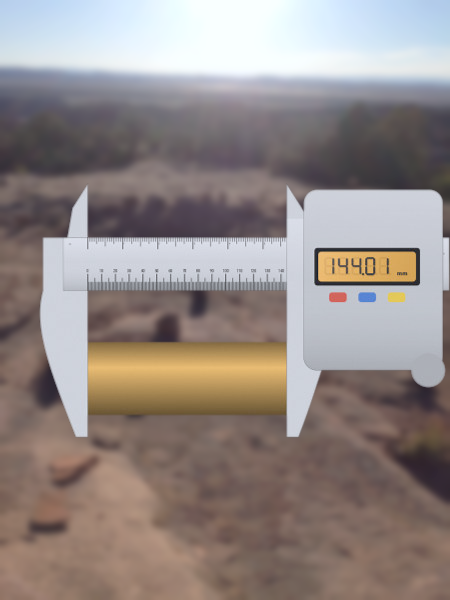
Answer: 144.01
